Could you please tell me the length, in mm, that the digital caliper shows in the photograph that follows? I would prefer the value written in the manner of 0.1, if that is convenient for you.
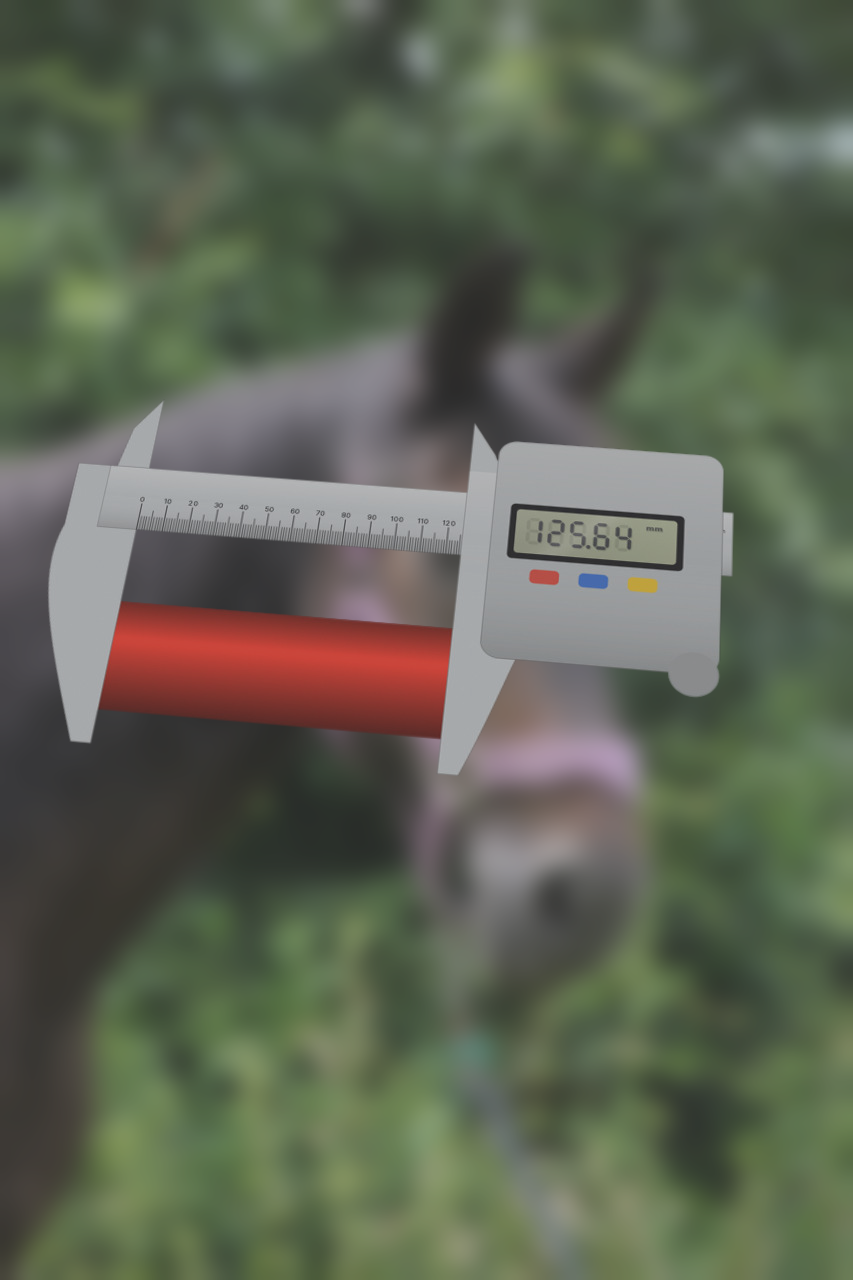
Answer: 125.64
